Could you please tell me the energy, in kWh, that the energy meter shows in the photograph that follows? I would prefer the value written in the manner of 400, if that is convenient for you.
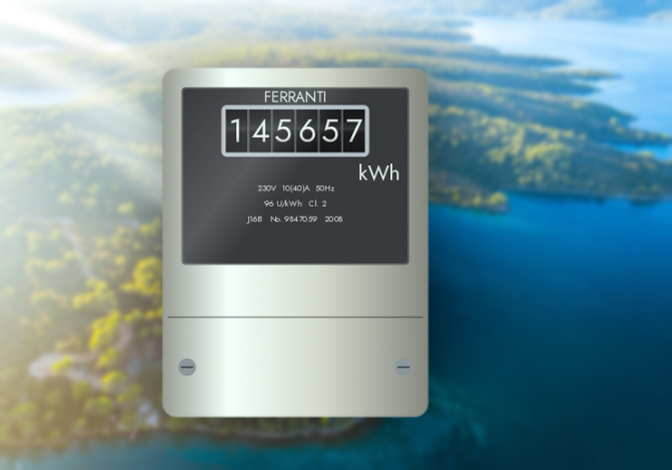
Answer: 145657
